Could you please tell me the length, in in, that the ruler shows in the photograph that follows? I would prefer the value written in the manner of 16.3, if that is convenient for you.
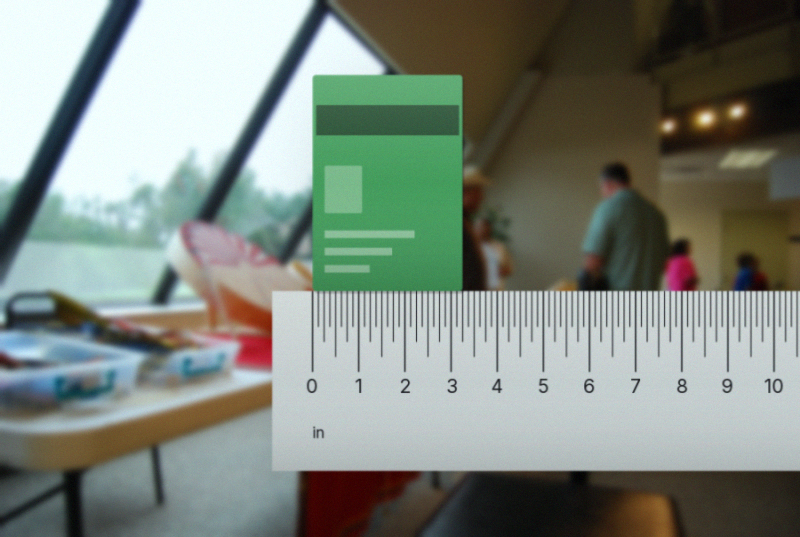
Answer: 3.25
